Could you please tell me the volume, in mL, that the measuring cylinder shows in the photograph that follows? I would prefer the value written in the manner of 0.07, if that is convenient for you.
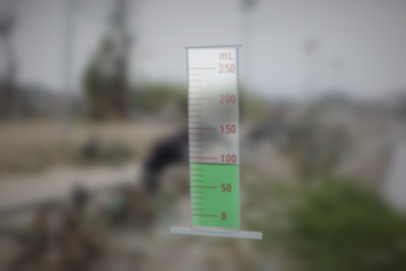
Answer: 90
